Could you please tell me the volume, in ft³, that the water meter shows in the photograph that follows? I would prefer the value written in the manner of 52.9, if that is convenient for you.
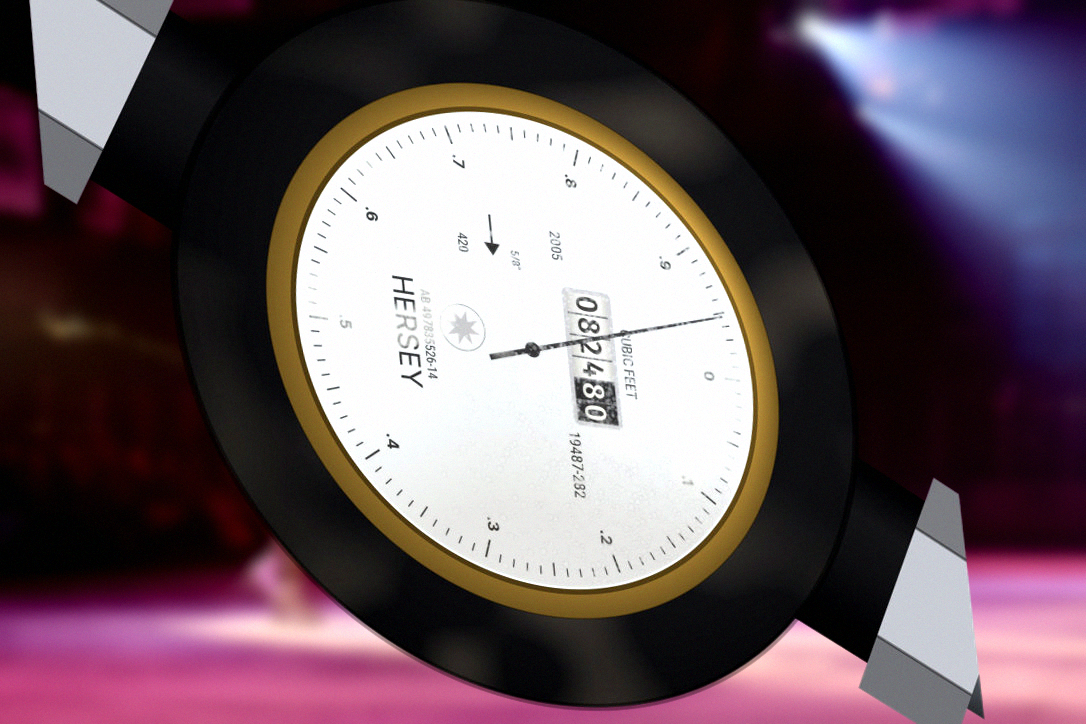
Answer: 82479.95
